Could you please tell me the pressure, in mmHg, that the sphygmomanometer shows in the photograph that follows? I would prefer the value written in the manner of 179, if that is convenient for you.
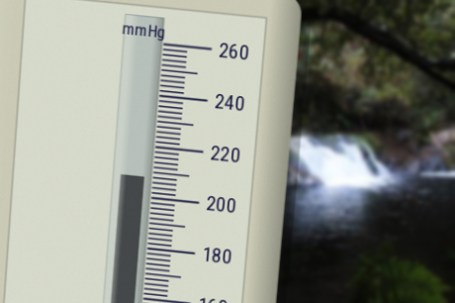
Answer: 208
